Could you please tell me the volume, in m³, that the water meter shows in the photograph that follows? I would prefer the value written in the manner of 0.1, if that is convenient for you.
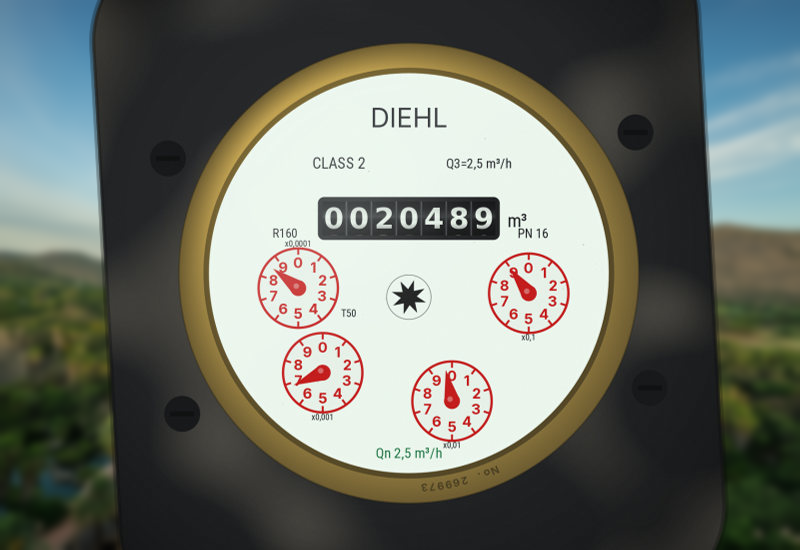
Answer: 20489.8968
